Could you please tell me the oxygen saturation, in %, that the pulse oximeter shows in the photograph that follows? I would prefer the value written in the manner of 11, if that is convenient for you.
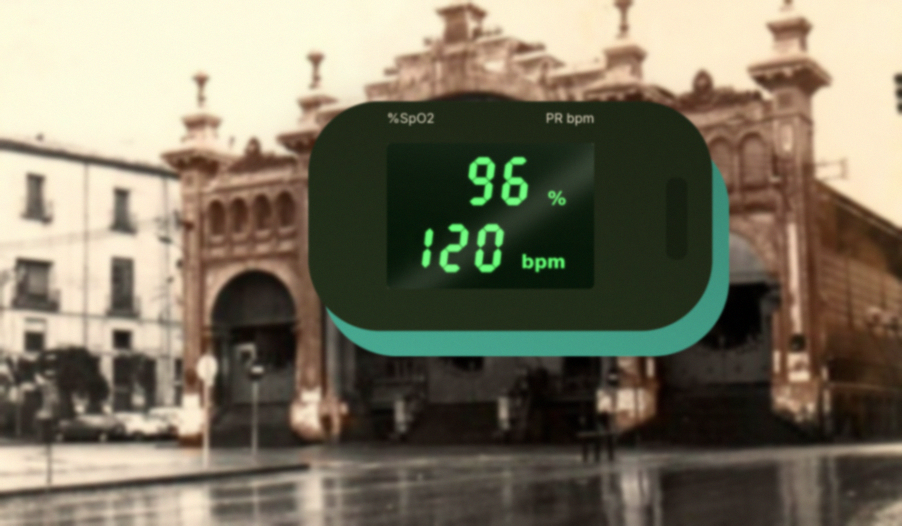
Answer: 96
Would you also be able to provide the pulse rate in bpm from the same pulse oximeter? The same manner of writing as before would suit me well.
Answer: 120
